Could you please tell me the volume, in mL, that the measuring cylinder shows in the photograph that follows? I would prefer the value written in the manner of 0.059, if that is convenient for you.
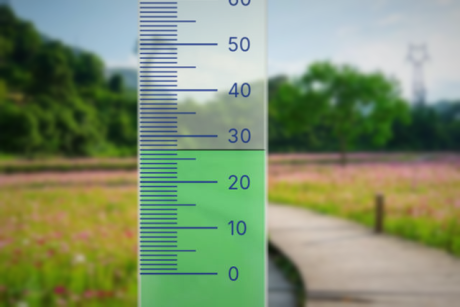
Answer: 27
